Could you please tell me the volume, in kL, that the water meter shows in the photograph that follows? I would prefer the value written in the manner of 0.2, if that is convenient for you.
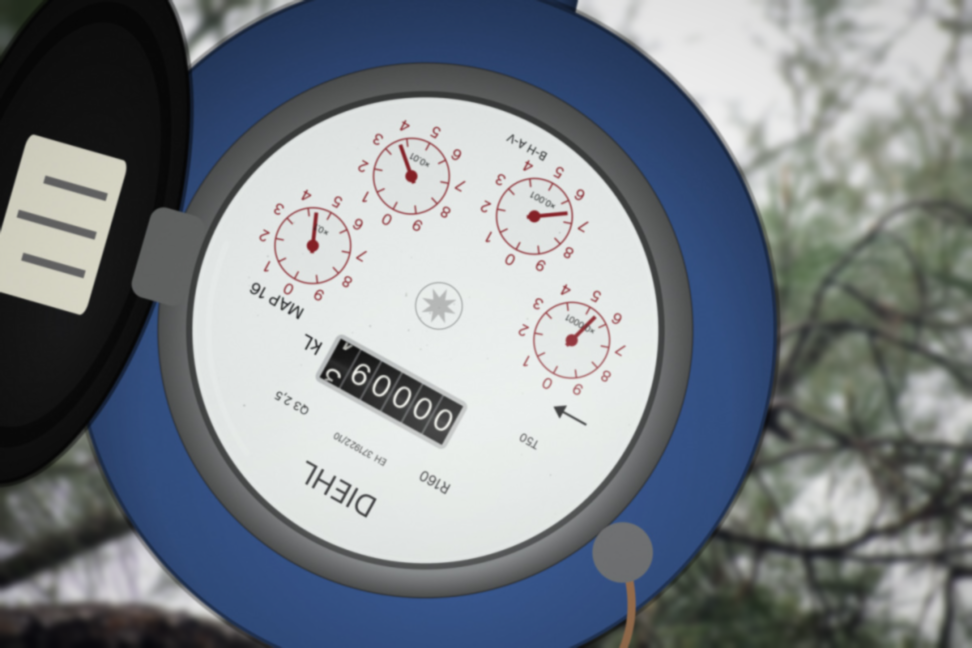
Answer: 93.4365
